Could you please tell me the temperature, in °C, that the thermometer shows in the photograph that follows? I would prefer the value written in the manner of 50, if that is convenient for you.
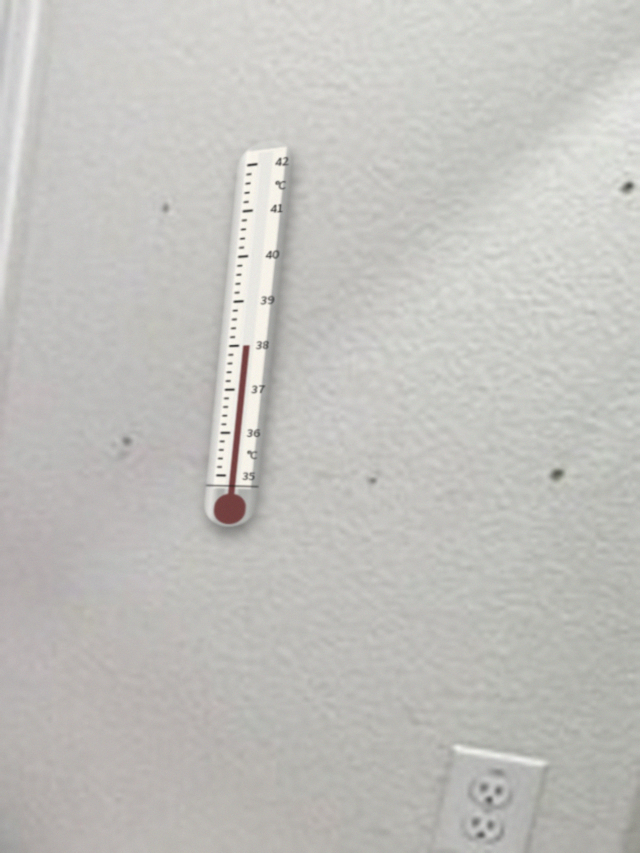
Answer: 38
